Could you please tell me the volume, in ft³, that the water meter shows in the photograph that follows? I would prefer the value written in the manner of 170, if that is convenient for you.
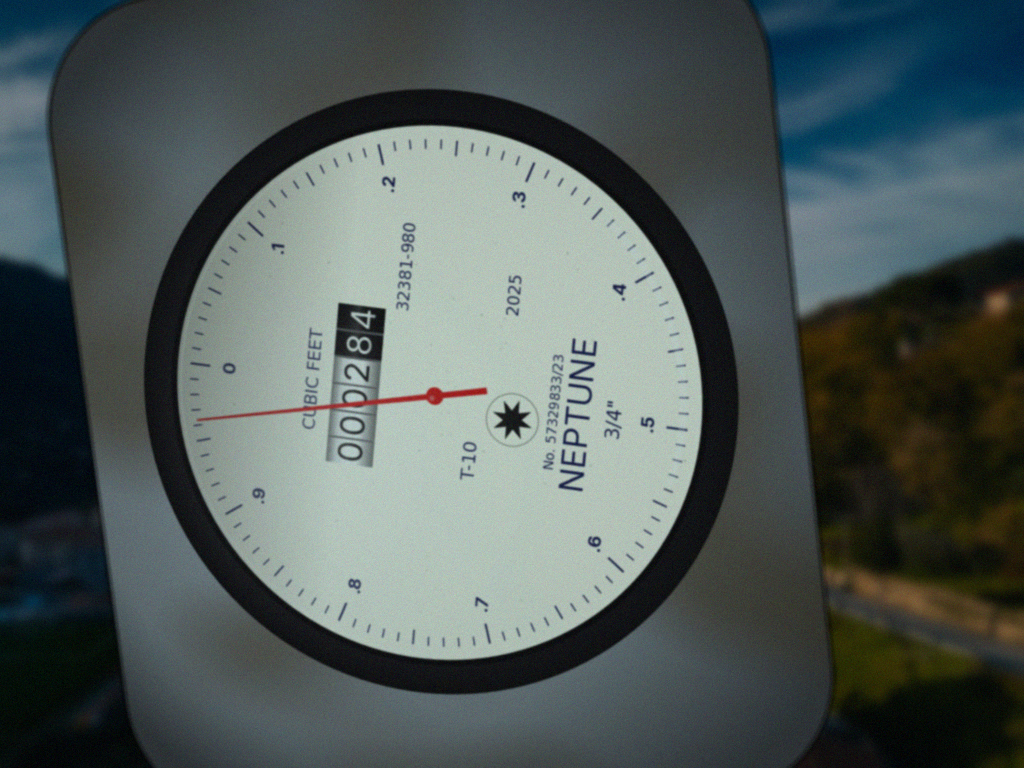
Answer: 283.96
